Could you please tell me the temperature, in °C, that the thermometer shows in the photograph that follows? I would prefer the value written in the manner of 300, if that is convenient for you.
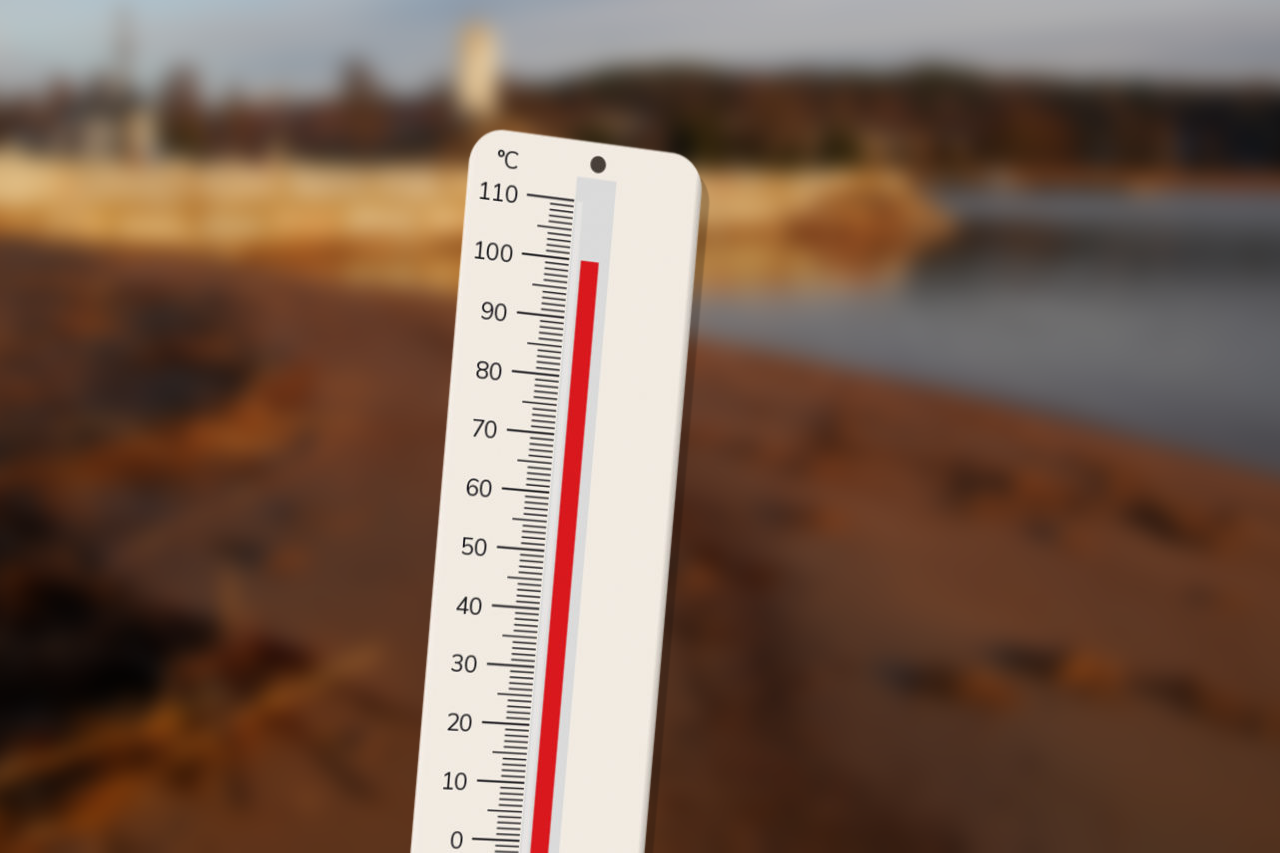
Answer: 100
